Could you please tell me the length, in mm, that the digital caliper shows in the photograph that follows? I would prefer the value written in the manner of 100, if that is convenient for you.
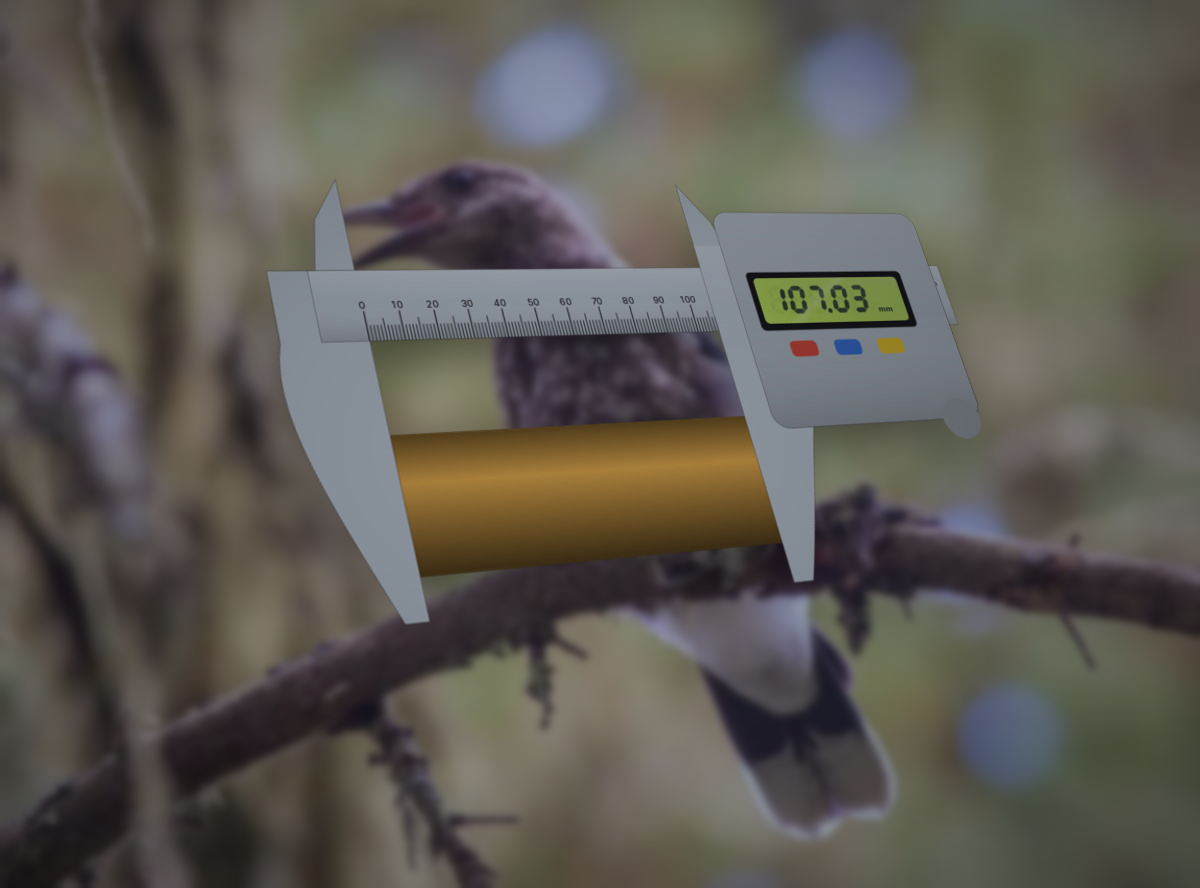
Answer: 107.03
